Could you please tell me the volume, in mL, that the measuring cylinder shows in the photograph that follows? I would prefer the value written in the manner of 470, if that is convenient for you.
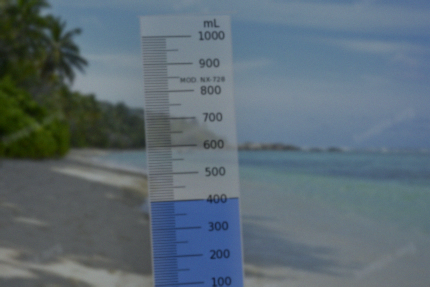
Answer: 400
